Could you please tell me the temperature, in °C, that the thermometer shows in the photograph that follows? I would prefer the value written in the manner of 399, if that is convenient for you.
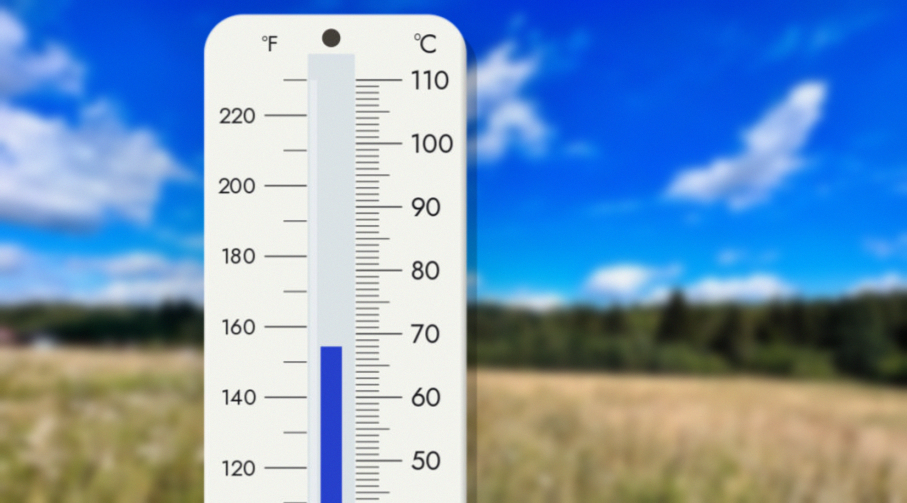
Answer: 68
